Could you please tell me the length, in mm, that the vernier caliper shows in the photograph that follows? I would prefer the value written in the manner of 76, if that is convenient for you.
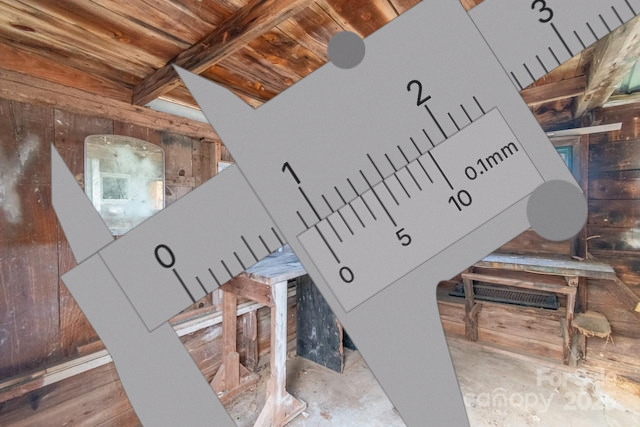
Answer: 9.5
